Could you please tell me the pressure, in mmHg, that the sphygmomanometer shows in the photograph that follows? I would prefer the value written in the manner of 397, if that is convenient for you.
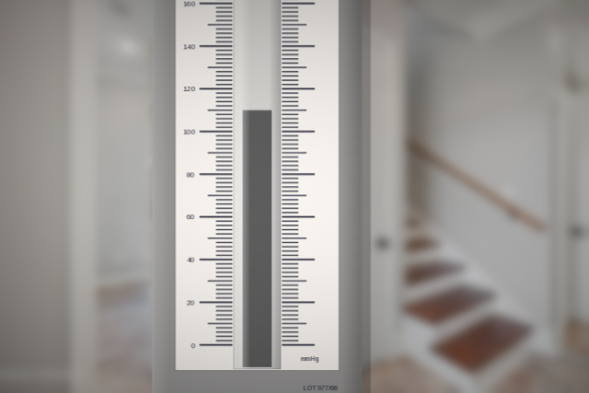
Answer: 110
